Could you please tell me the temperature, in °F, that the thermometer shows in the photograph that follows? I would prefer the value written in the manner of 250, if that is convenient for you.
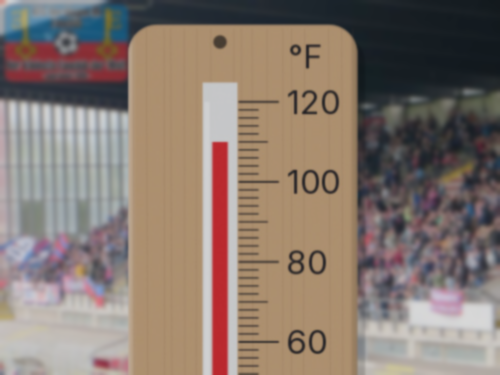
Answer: 110
